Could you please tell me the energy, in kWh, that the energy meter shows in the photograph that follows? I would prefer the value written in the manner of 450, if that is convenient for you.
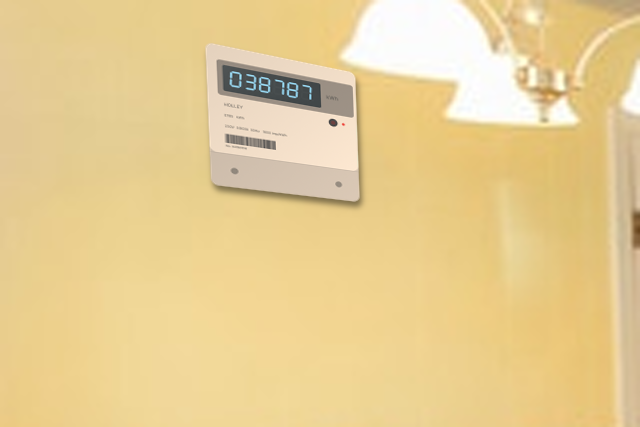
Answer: 38787
